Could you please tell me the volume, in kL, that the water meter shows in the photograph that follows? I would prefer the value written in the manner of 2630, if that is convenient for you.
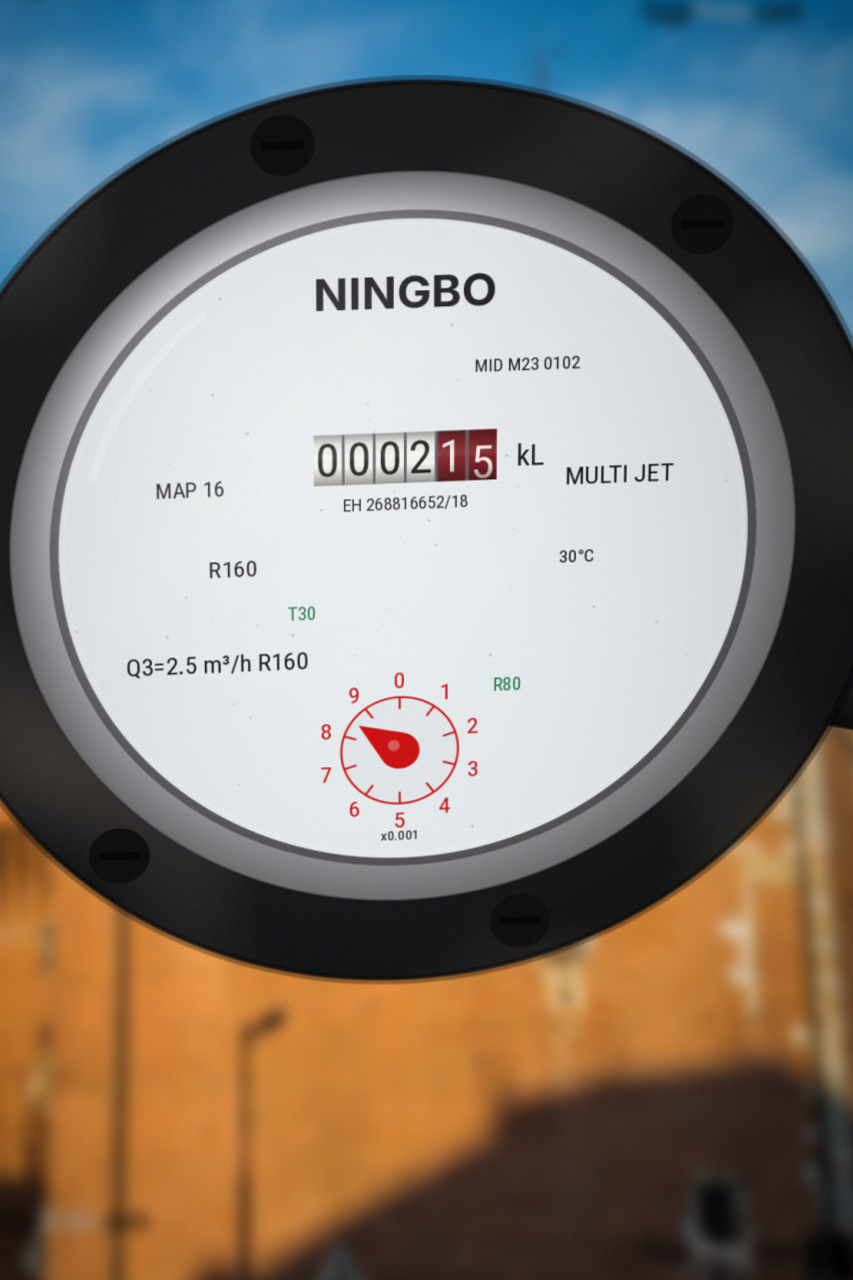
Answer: 2.148
